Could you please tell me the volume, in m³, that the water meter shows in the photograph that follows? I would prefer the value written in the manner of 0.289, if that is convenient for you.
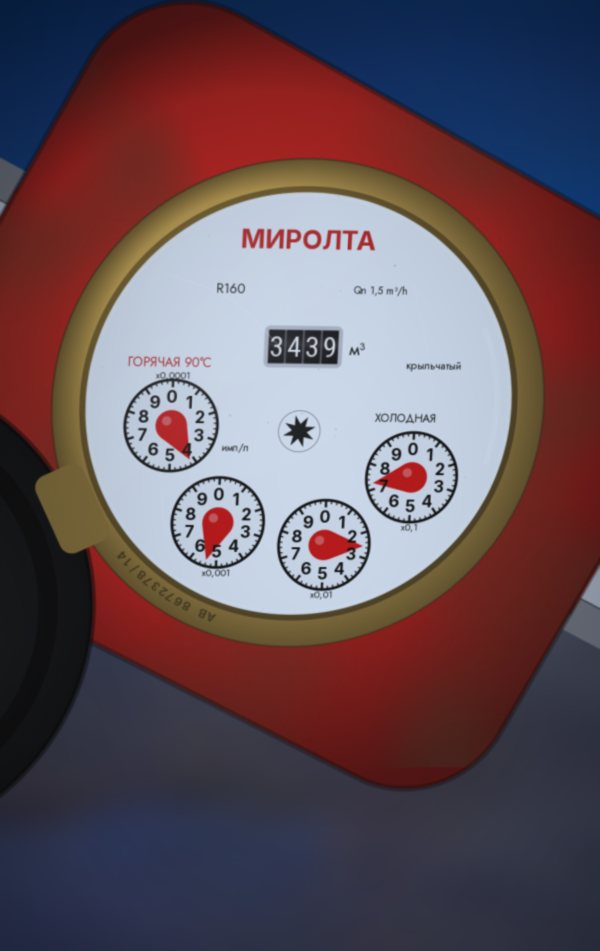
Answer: 3439.7254
